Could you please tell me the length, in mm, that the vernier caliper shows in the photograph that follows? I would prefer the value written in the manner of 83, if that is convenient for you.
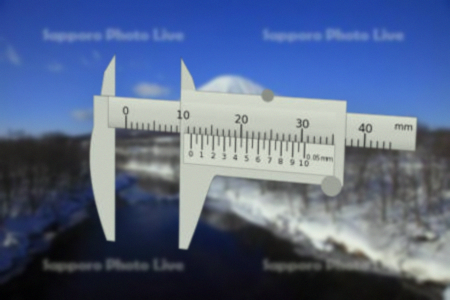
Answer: 11.5
